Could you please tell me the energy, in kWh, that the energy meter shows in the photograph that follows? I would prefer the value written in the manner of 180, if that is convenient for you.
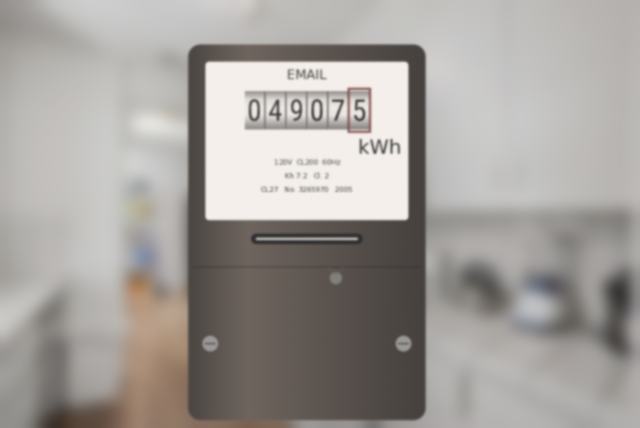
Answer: 4907.5
